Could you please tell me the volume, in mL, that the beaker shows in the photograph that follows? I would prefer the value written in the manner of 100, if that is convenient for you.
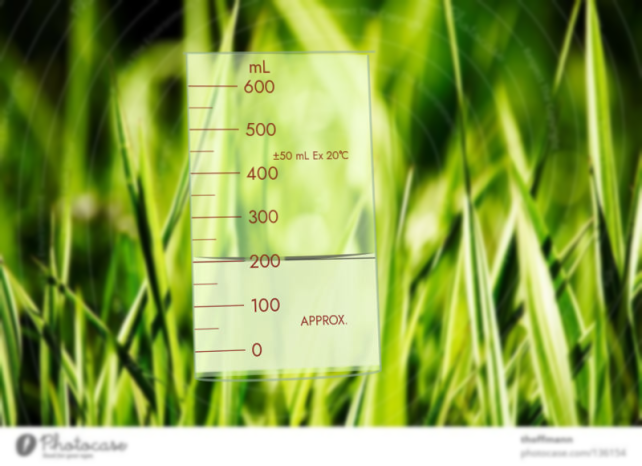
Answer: 200
